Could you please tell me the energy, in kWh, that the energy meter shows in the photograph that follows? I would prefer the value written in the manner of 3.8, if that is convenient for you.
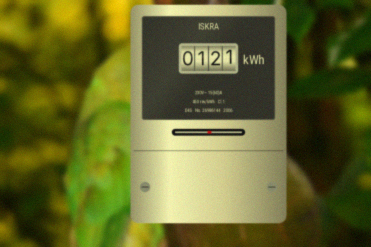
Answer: 121
